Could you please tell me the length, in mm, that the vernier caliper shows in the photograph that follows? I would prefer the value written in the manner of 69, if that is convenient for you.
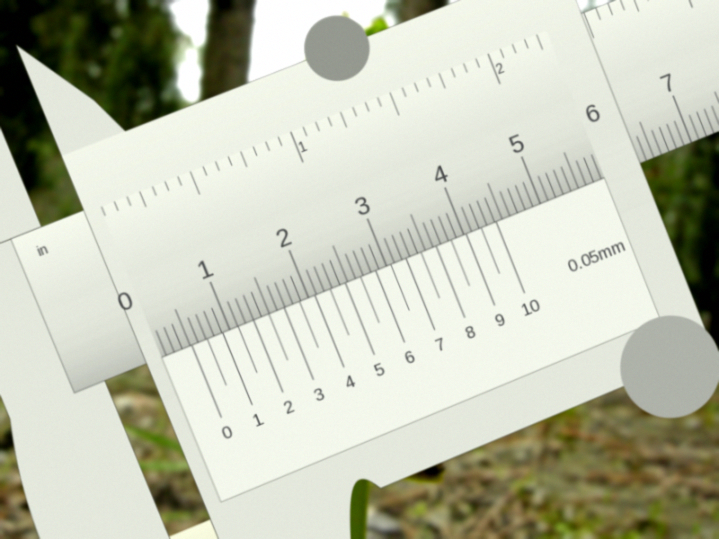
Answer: 5.2
